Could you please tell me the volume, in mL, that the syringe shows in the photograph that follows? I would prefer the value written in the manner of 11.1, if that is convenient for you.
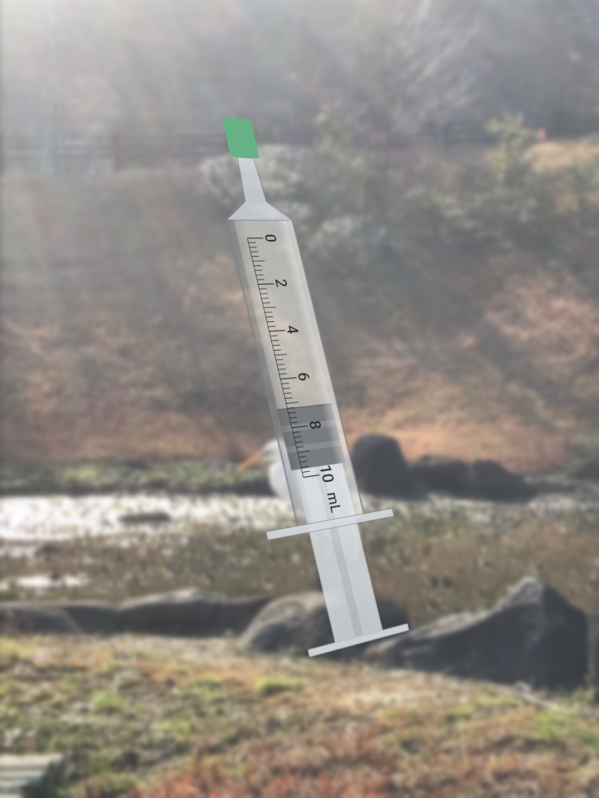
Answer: 7.2
